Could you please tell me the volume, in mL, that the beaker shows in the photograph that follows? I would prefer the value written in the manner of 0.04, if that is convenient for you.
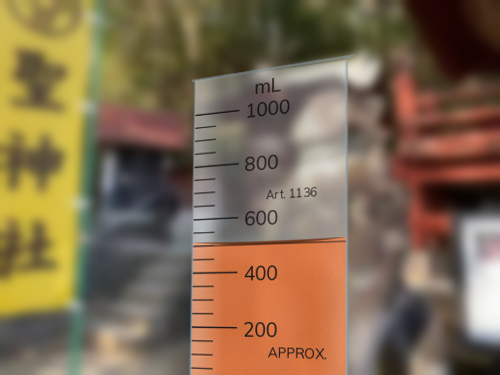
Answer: 500
